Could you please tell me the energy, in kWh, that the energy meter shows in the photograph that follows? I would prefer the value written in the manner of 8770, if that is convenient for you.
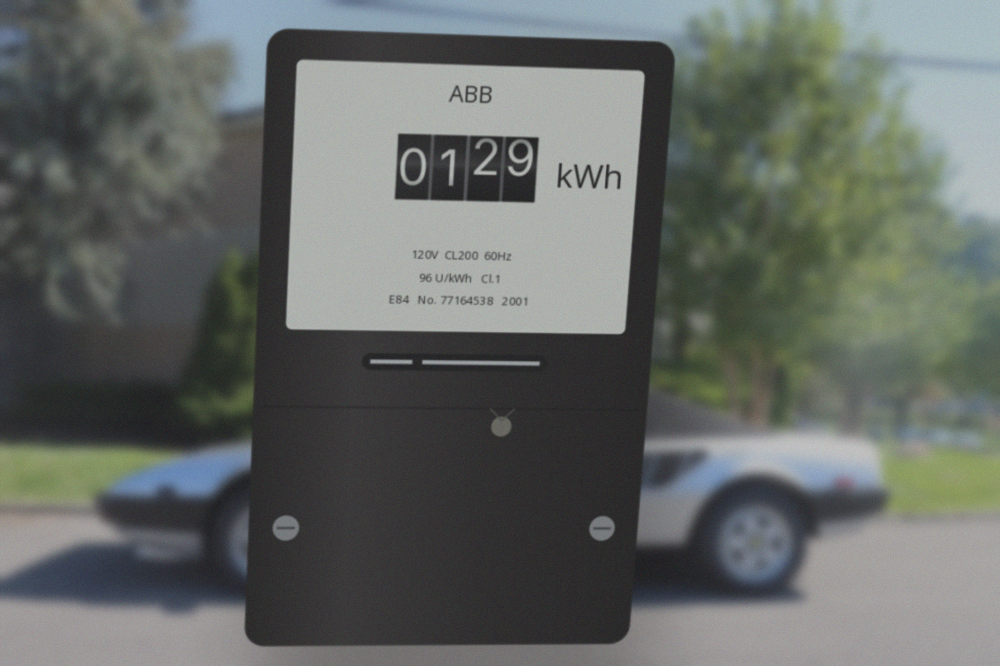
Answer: 129
